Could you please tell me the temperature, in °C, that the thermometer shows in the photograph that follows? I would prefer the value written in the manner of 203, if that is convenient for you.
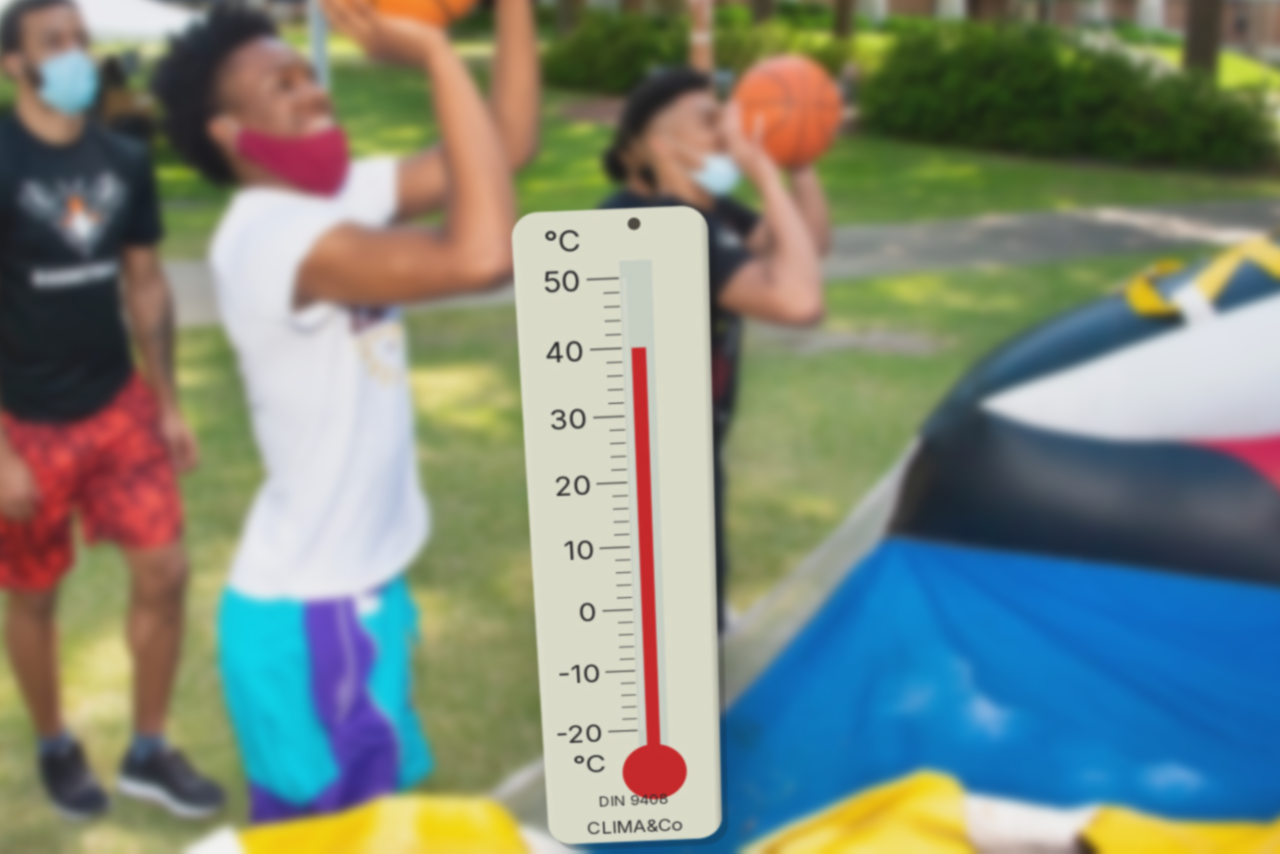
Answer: 40
